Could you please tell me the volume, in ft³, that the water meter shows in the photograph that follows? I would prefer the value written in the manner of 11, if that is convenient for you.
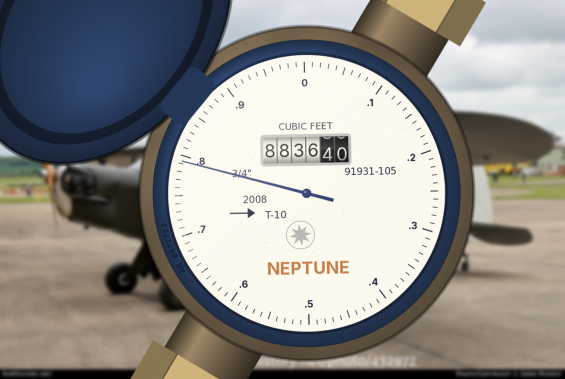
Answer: 883639.79
